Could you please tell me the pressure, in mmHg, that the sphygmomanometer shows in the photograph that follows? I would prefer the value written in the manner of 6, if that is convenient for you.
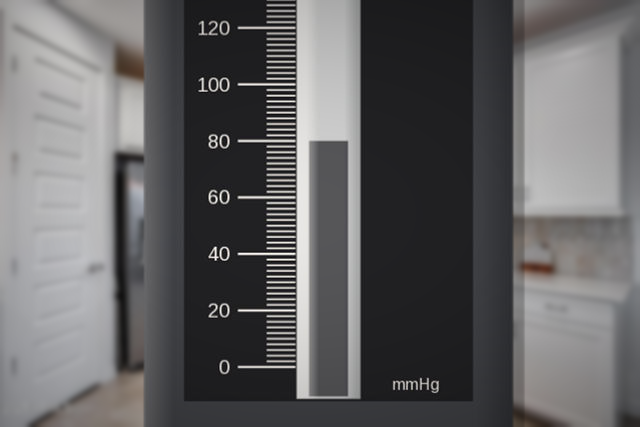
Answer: 80
